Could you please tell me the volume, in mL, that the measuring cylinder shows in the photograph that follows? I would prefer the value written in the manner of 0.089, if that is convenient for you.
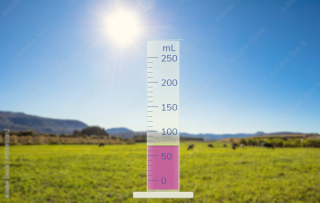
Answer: 70
